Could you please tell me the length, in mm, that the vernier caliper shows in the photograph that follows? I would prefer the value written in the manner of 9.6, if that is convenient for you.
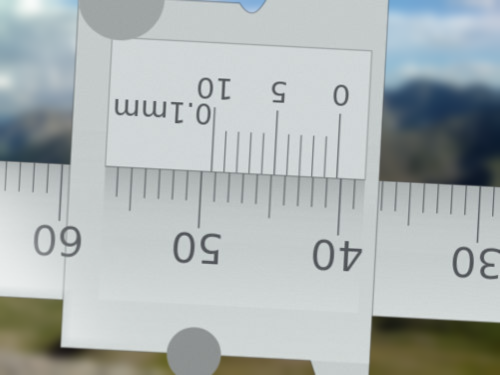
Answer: 40.3
